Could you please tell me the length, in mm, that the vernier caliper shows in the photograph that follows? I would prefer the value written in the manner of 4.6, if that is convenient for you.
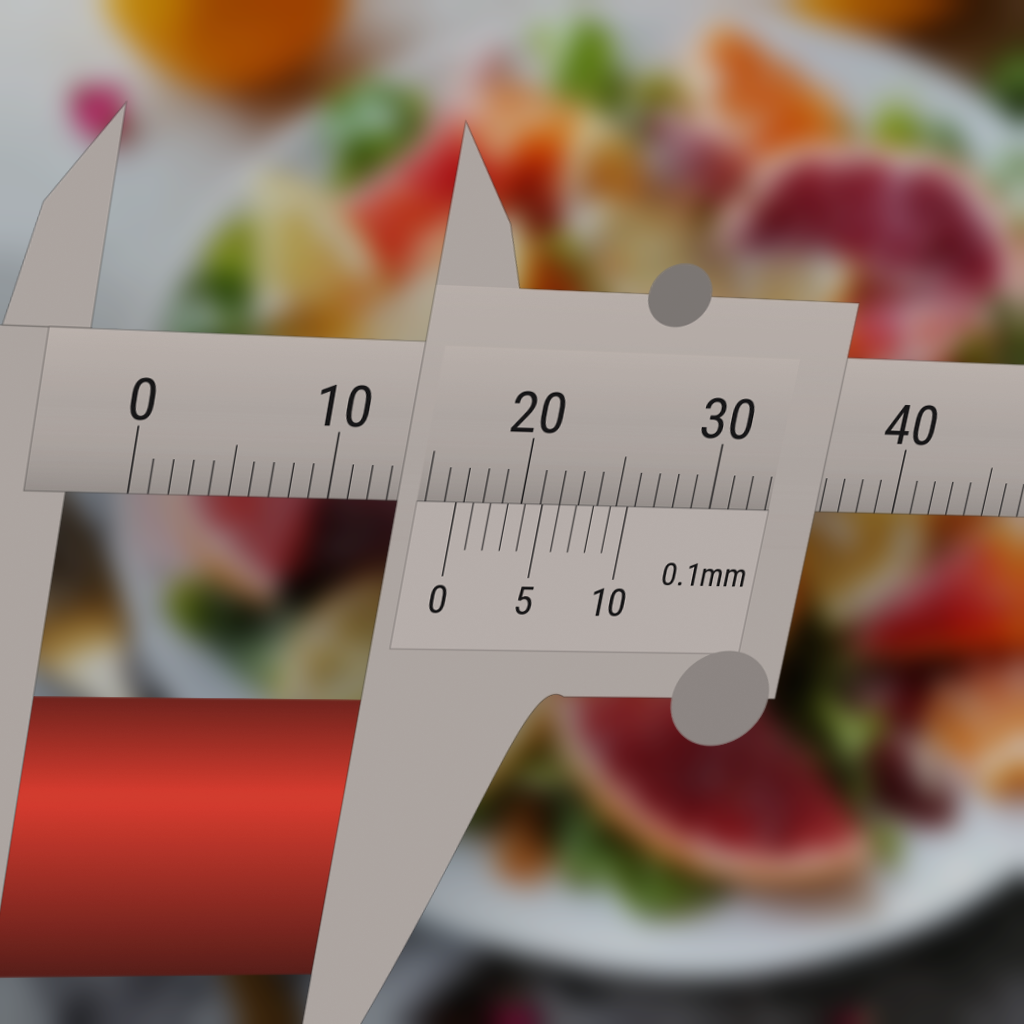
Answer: 16.6
